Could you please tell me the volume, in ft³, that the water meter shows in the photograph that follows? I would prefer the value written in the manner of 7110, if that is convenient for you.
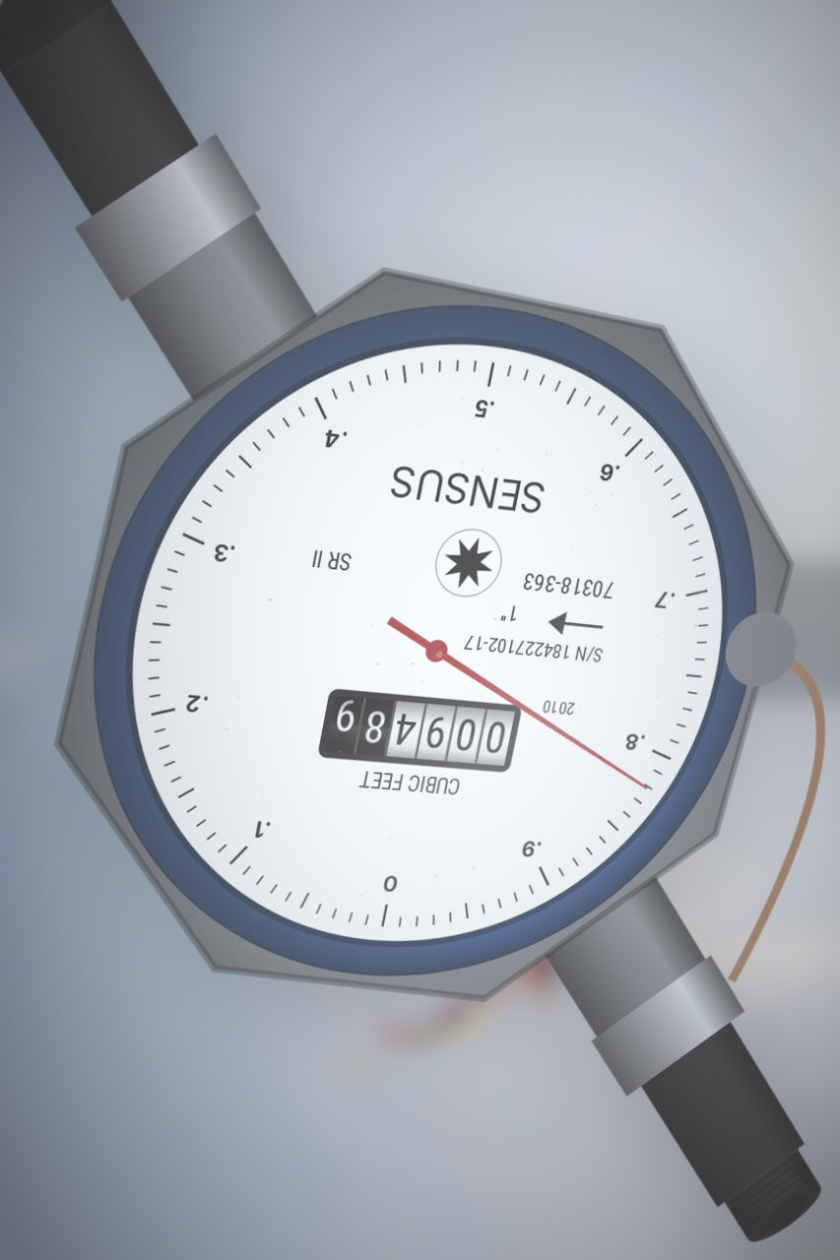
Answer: 9488.82
